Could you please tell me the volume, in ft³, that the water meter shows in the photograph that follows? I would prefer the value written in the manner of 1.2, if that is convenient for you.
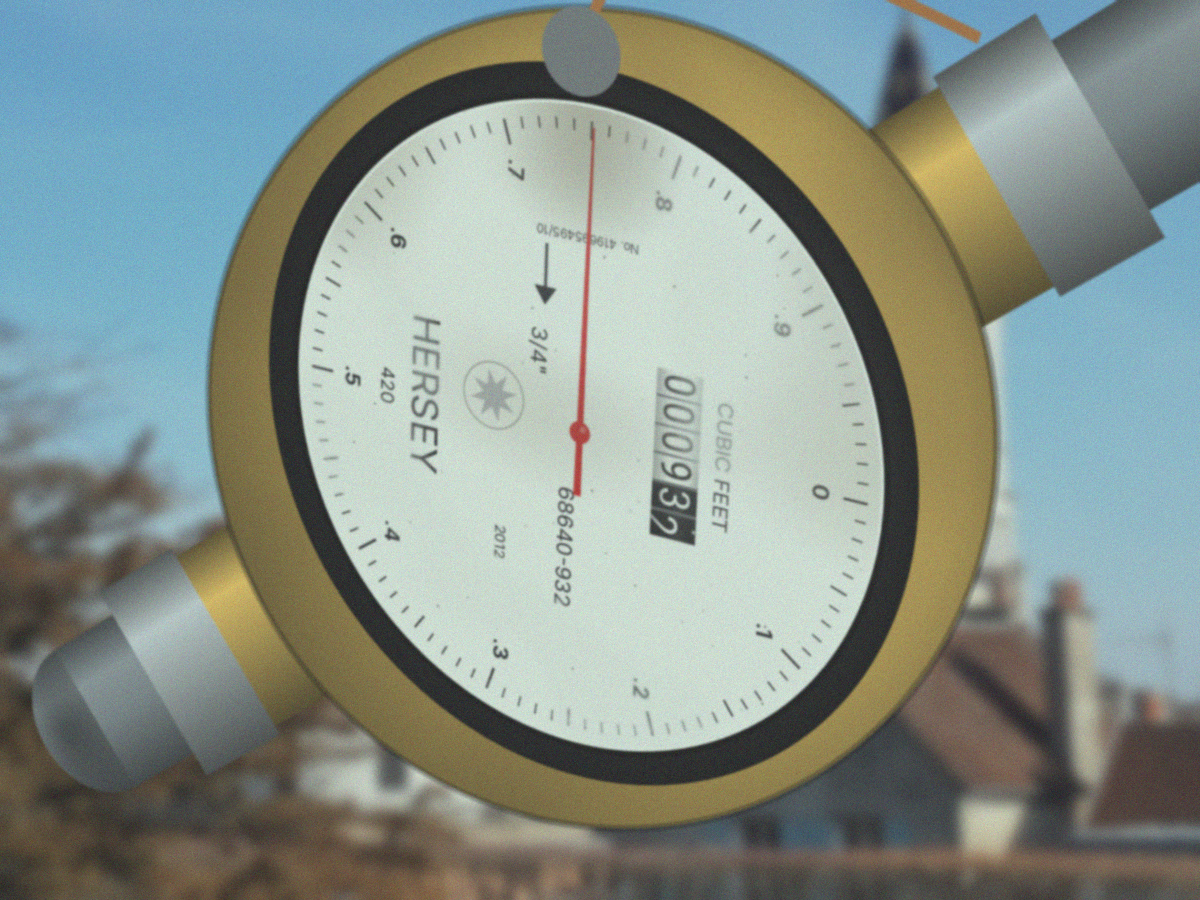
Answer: 931.75
